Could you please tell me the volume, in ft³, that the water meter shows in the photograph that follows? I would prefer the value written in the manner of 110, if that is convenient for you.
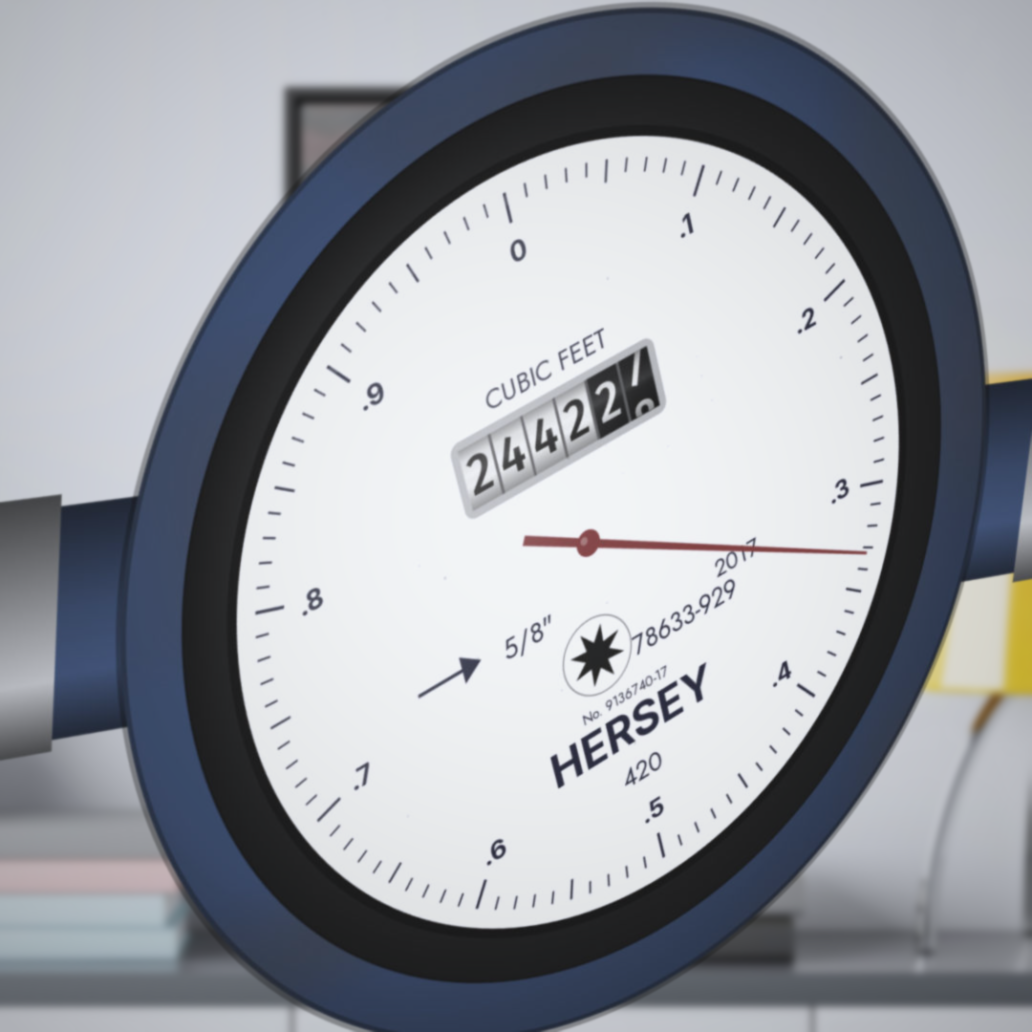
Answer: 244227.33
